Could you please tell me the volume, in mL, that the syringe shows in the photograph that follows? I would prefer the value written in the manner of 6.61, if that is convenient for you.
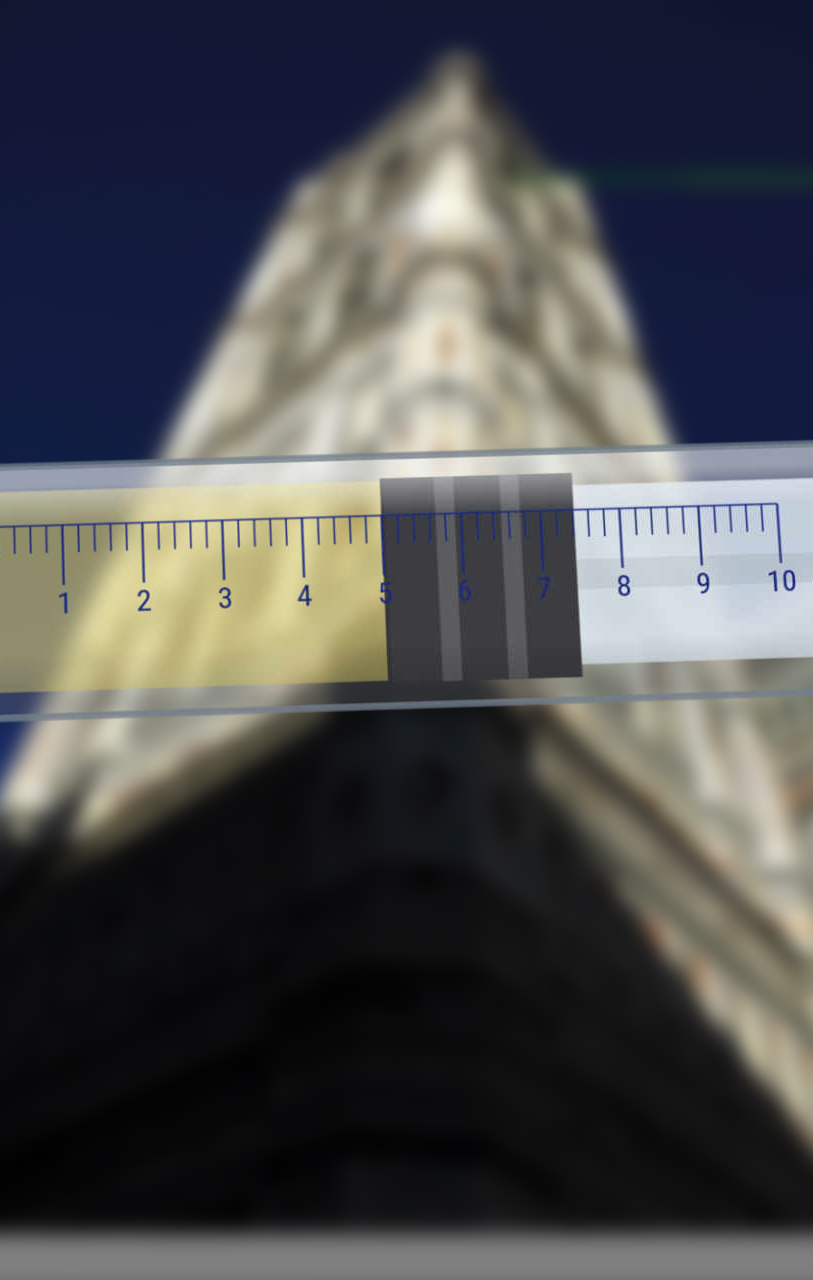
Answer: 5
